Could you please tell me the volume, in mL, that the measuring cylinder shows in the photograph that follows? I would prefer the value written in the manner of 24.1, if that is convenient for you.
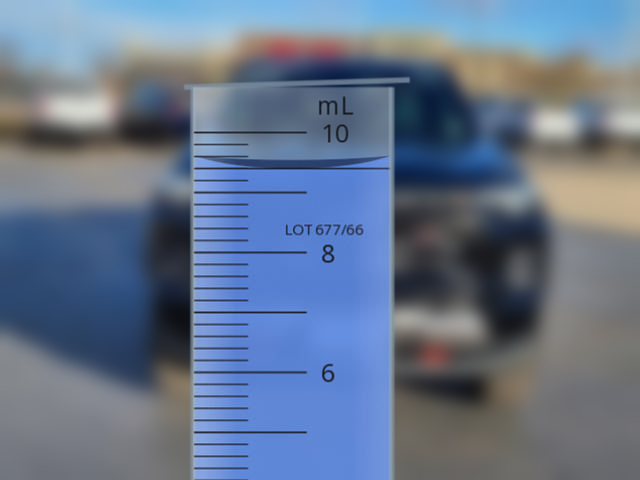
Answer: 9.4
